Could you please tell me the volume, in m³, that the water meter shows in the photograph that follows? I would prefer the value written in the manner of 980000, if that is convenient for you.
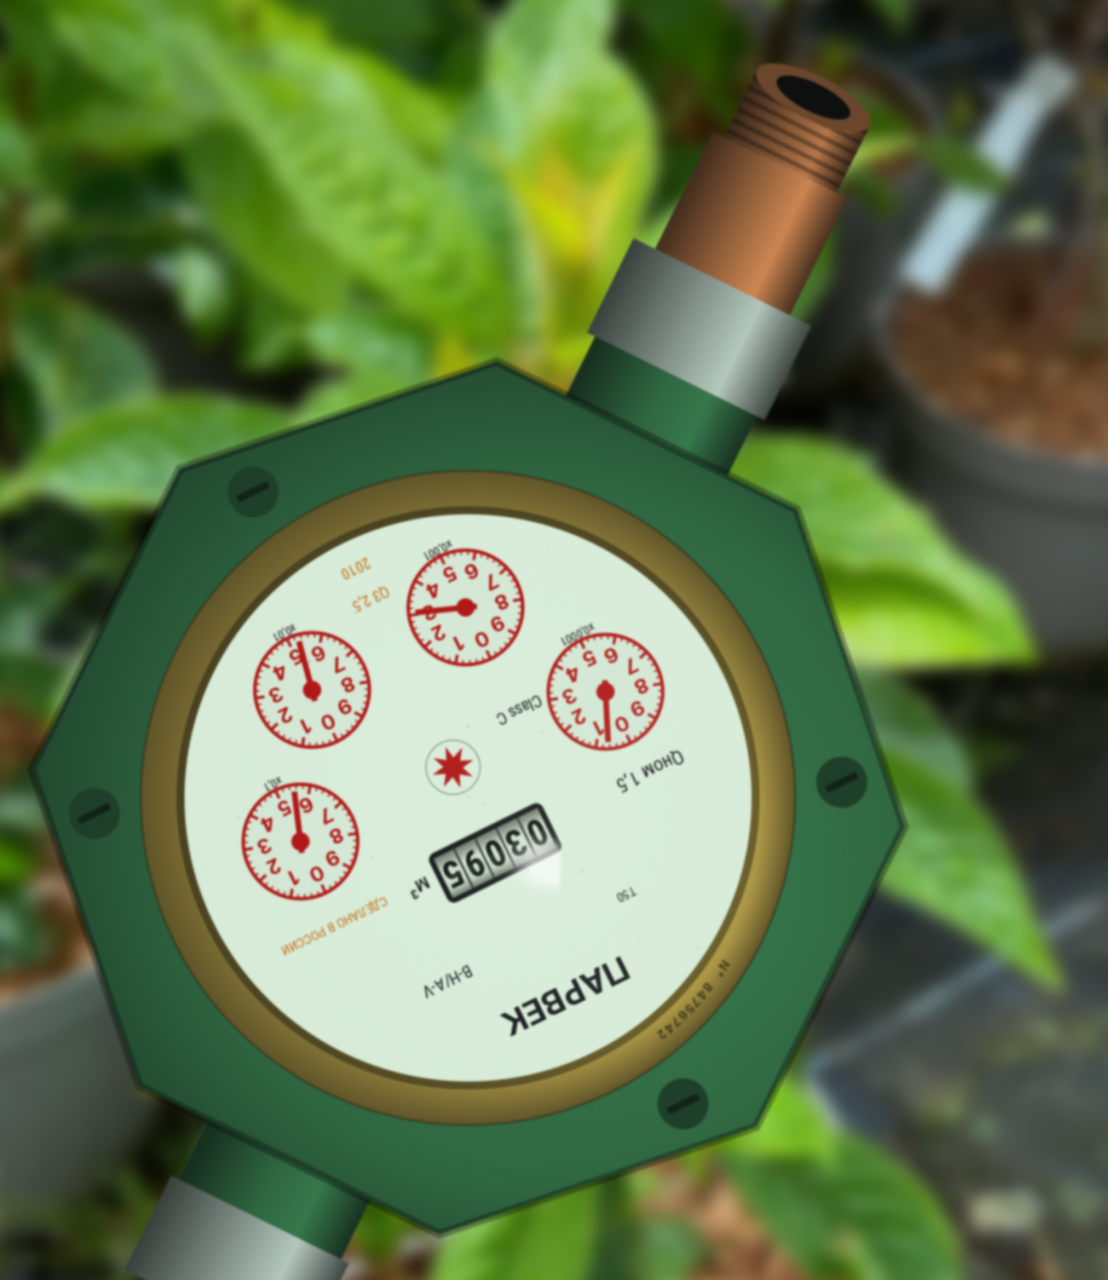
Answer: 3095.5530
